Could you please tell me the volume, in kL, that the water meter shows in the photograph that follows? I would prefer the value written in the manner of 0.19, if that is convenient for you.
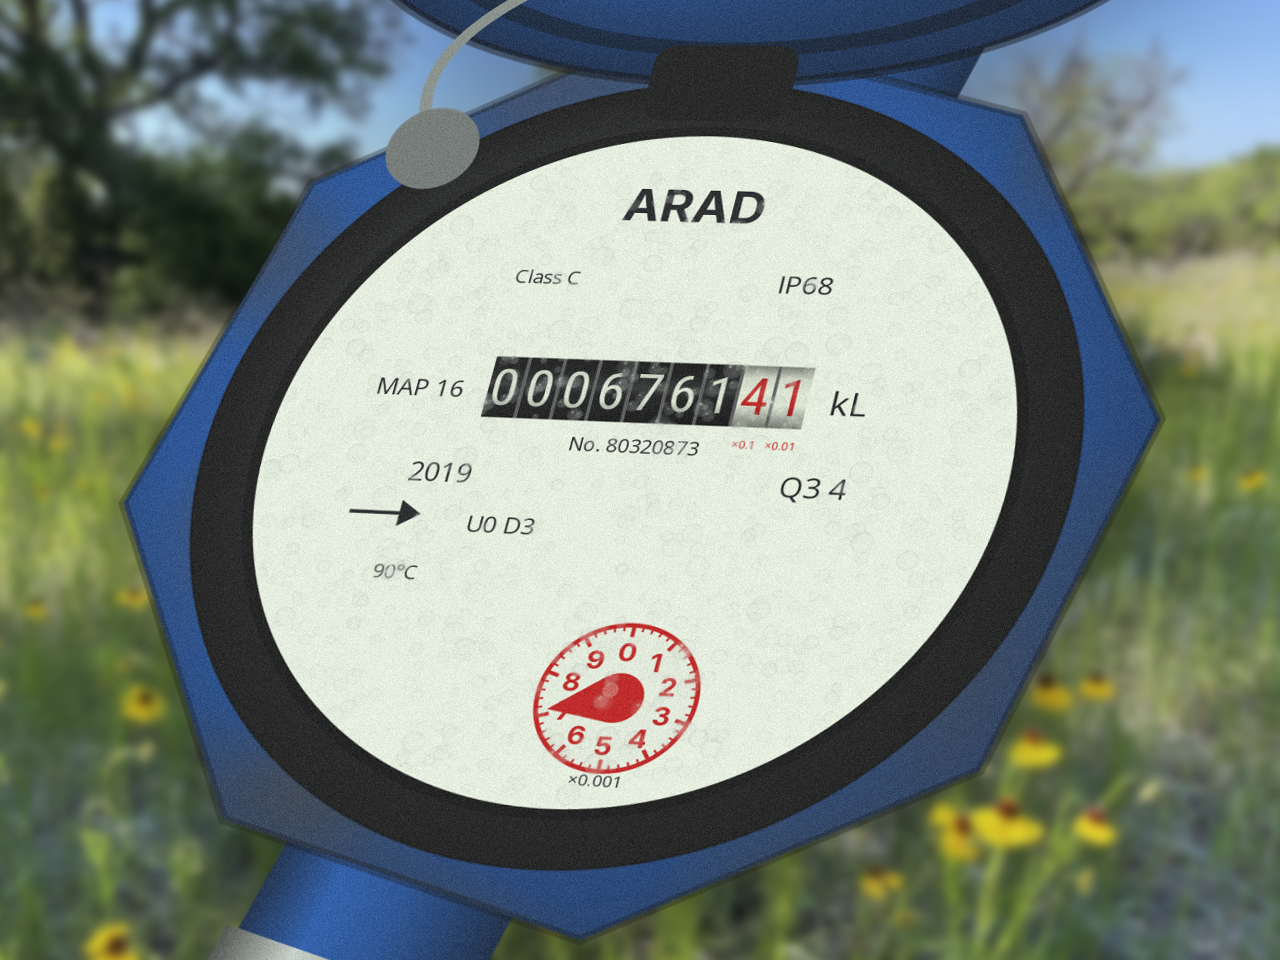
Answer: 6761.417
